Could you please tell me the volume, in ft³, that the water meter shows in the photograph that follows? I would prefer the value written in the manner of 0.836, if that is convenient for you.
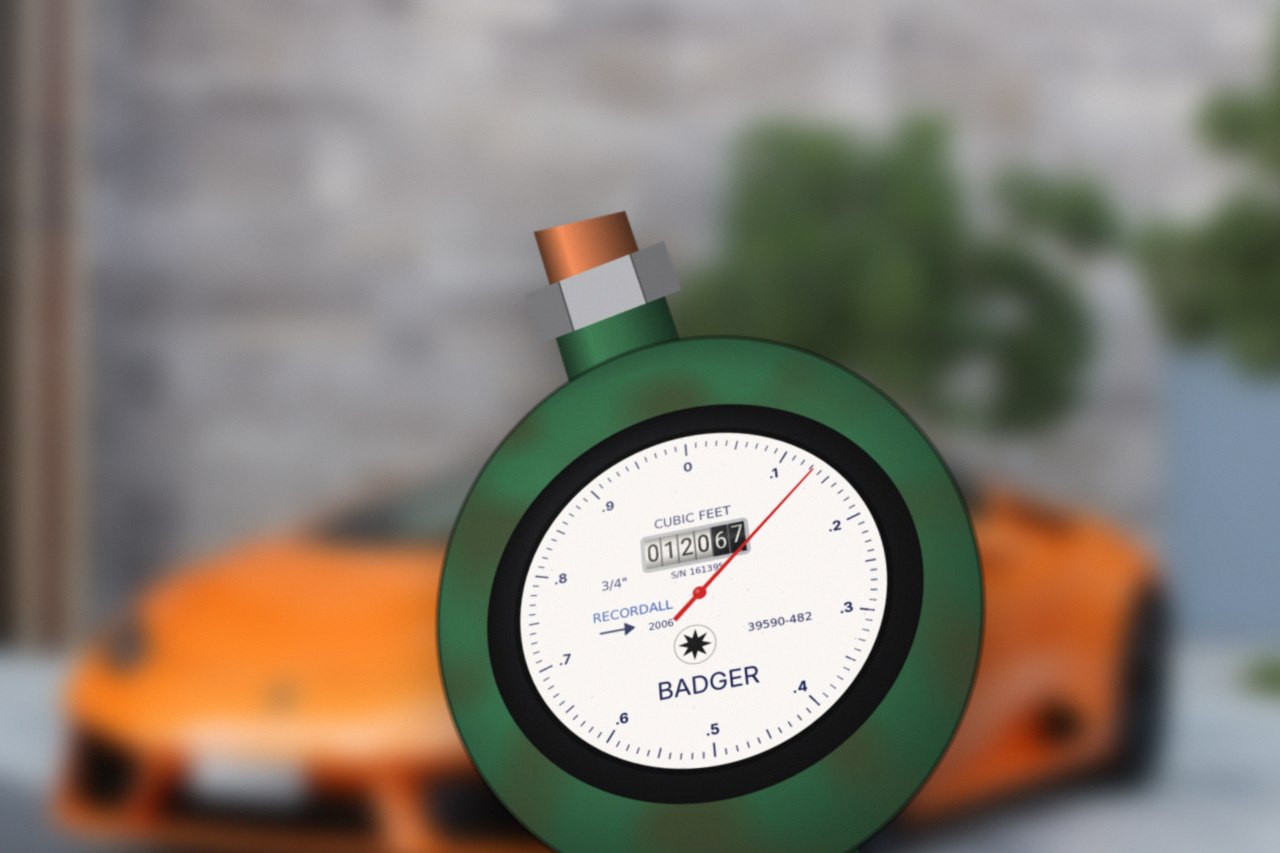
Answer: 12067.13
